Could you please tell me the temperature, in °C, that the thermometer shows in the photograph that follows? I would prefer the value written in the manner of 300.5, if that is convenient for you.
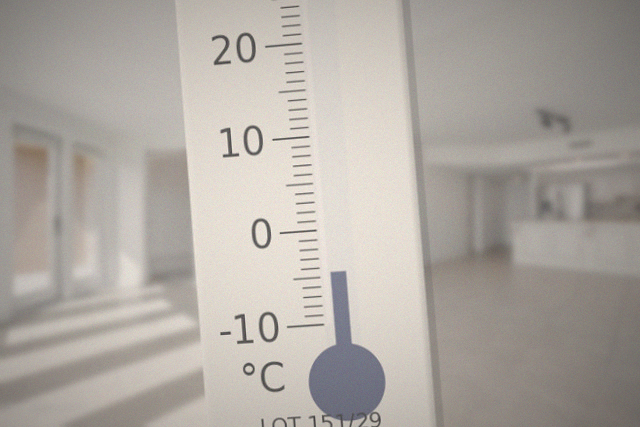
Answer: -4.5
